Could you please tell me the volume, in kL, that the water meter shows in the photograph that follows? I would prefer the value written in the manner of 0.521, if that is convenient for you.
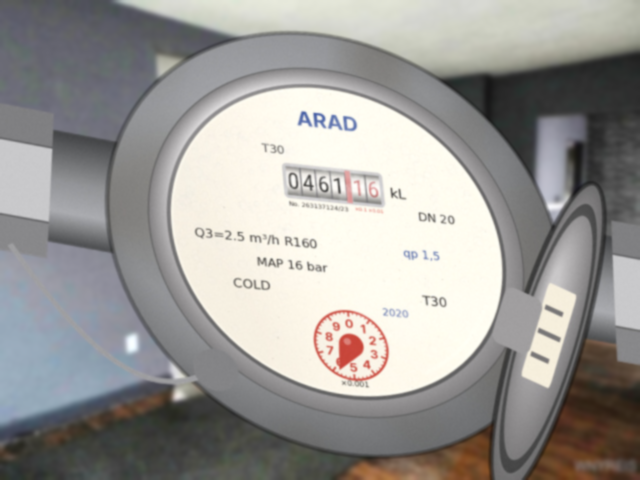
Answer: 461.165
